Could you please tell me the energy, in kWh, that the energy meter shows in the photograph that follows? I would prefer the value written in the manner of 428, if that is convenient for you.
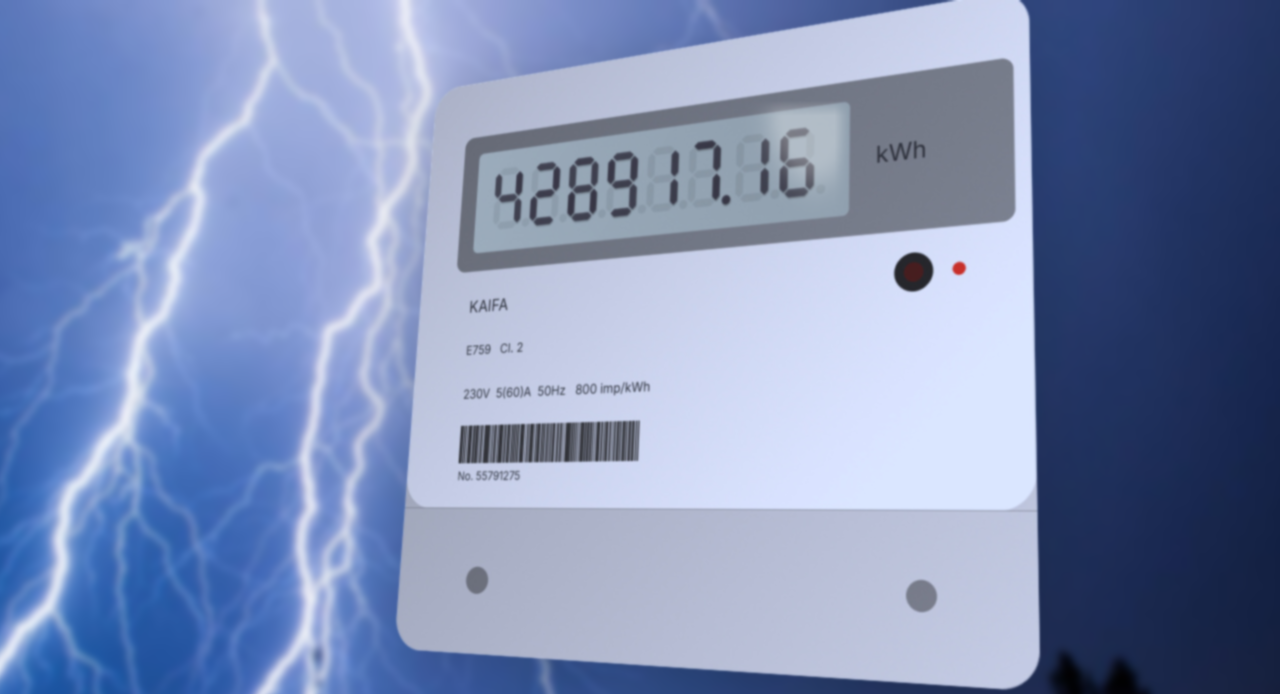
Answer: 428917.16
